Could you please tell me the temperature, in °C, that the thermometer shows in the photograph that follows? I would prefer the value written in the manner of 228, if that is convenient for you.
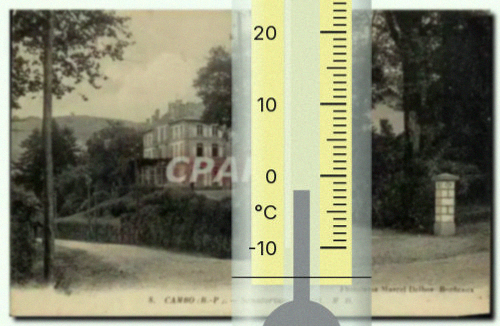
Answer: -2
